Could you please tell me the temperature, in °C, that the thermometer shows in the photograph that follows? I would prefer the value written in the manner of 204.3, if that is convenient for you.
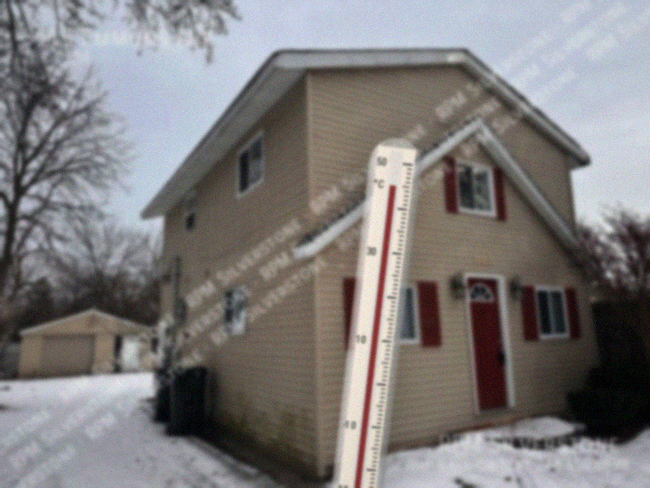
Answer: 45
